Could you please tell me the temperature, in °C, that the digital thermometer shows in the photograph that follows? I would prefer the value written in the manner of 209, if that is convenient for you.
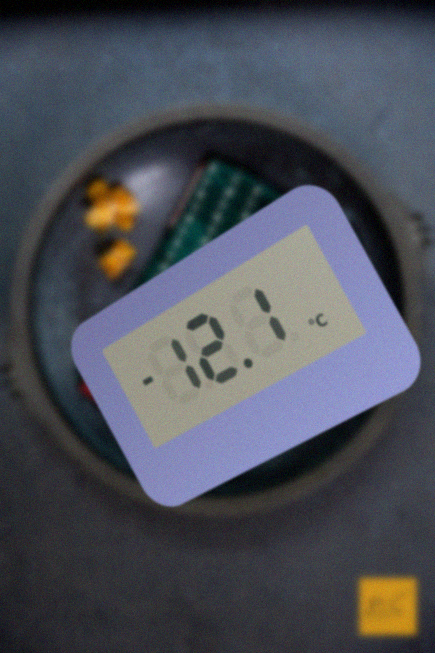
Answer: -12.1
